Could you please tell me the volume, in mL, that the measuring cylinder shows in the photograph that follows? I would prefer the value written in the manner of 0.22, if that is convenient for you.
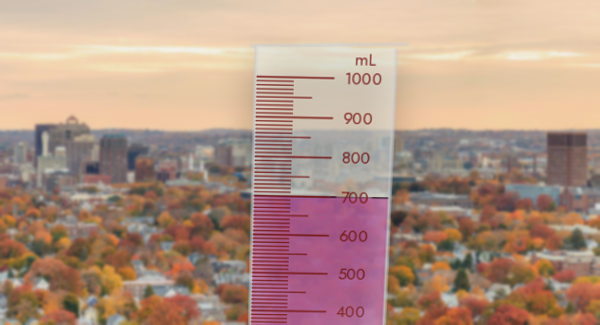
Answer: 700
